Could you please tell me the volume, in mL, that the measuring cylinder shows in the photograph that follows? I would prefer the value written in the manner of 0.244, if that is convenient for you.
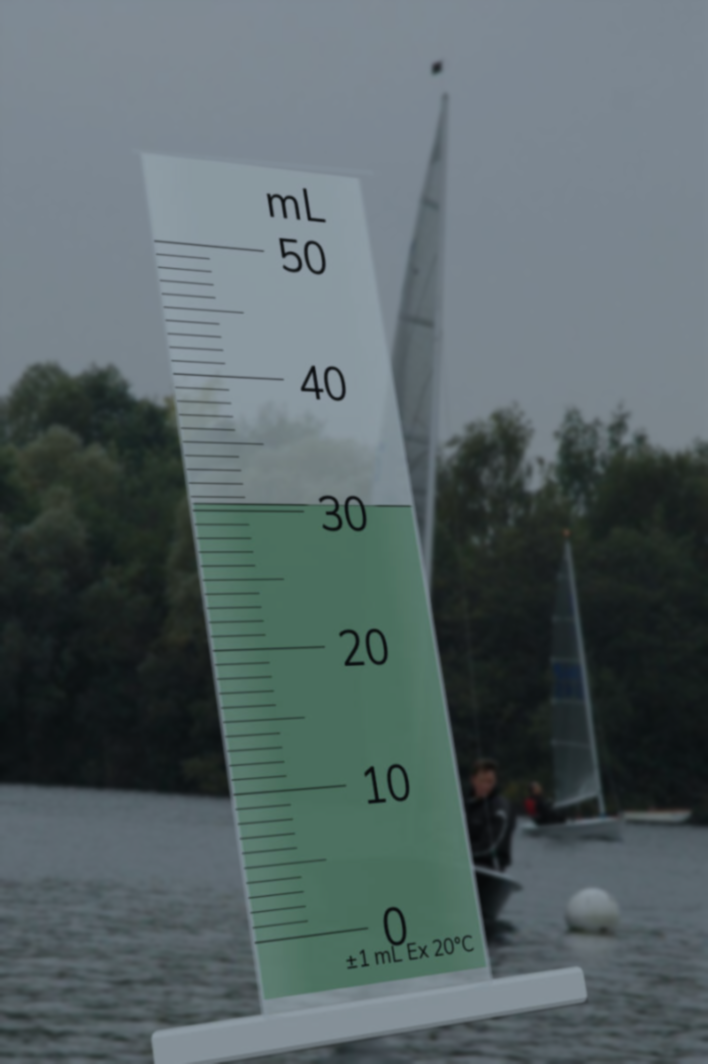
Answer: 30.5
